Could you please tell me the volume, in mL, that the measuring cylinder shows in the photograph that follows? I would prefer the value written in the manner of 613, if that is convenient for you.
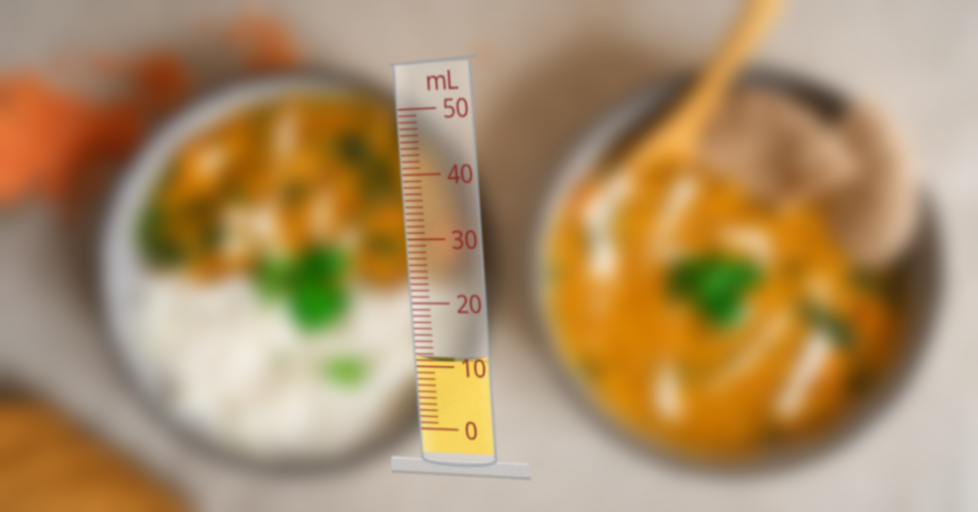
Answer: 11
